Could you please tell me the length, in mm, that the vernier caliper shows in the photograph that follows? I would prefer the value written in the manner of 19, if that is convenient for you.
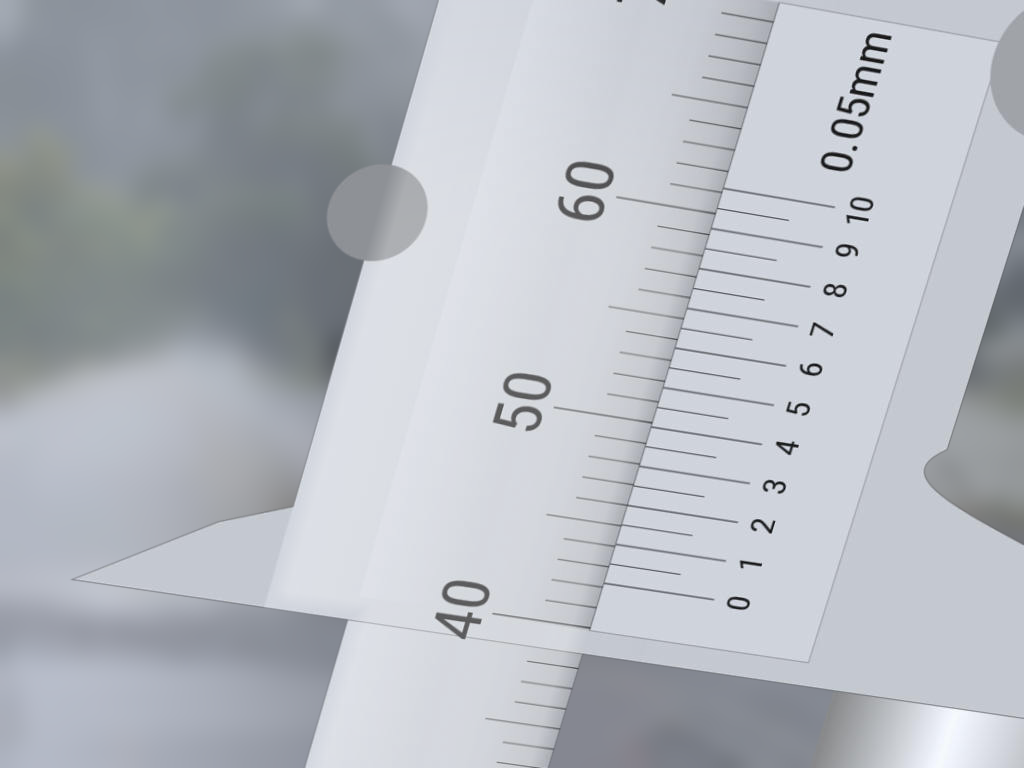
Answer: 42.2
